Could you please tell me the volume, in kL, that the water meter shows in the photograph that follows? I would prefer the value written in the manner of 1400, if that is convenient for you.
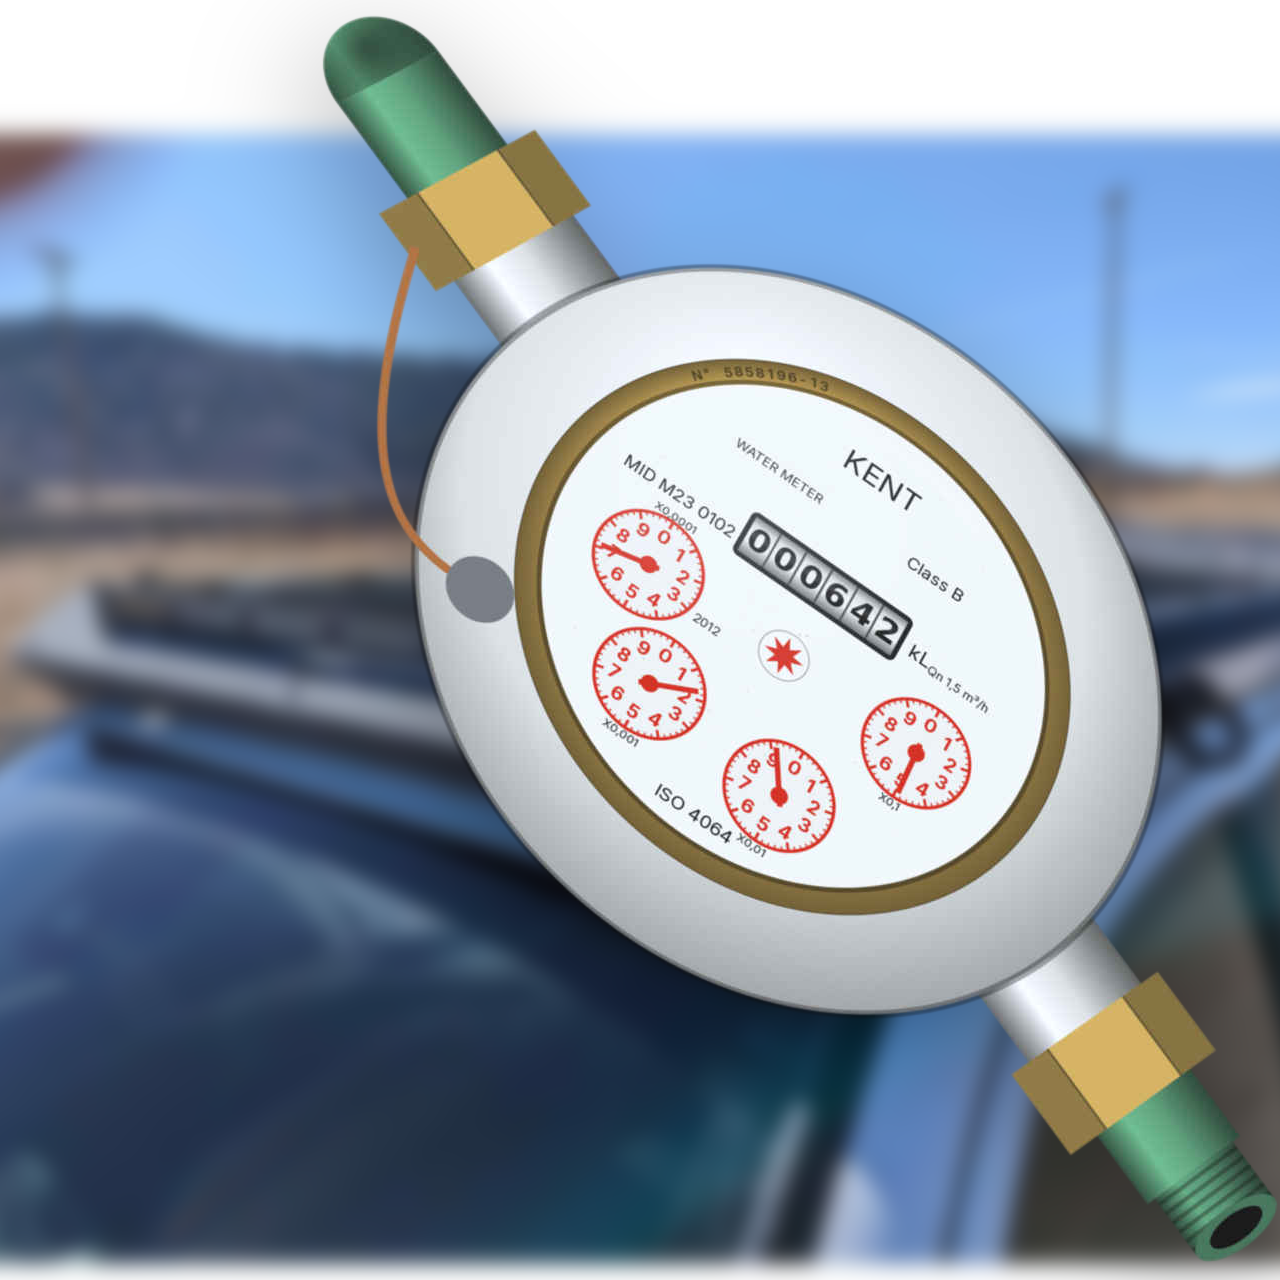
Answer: 642.4917
